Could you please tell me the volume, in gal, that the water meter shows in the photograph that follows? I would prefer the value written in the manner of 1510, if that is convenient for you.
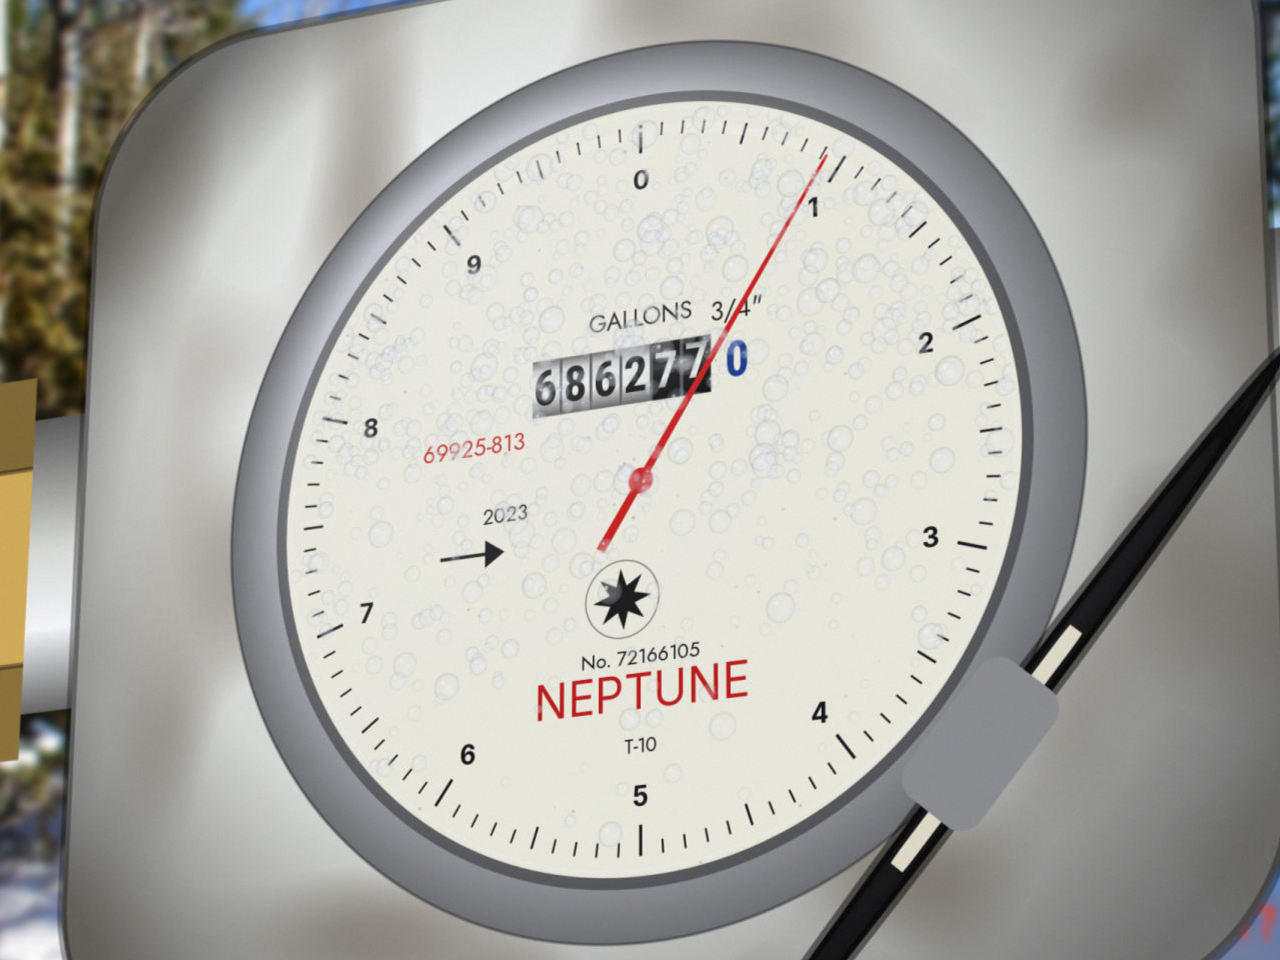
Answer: 6862770.9
